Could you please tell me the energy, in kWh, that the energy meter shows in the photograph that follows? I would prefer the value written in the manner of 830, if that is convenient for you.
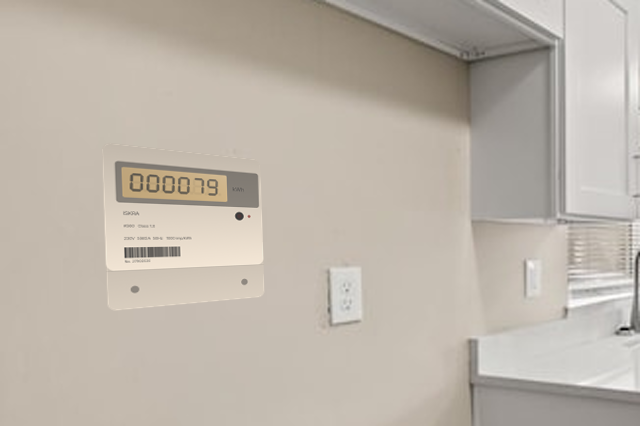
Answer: 79
